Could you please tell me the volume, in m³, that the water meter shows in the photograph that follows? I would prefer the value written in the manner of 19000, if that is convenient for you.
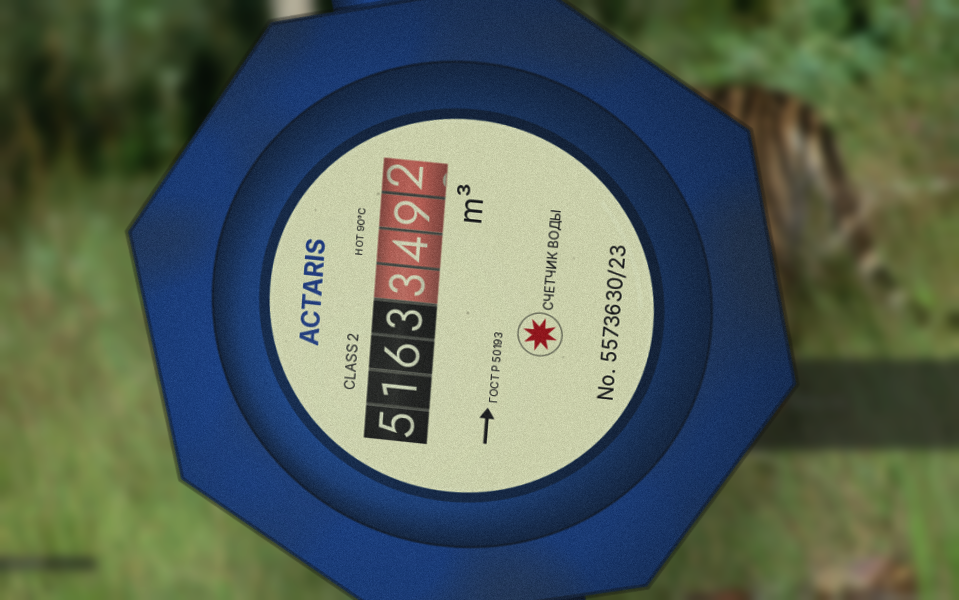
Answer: 5163.3492
